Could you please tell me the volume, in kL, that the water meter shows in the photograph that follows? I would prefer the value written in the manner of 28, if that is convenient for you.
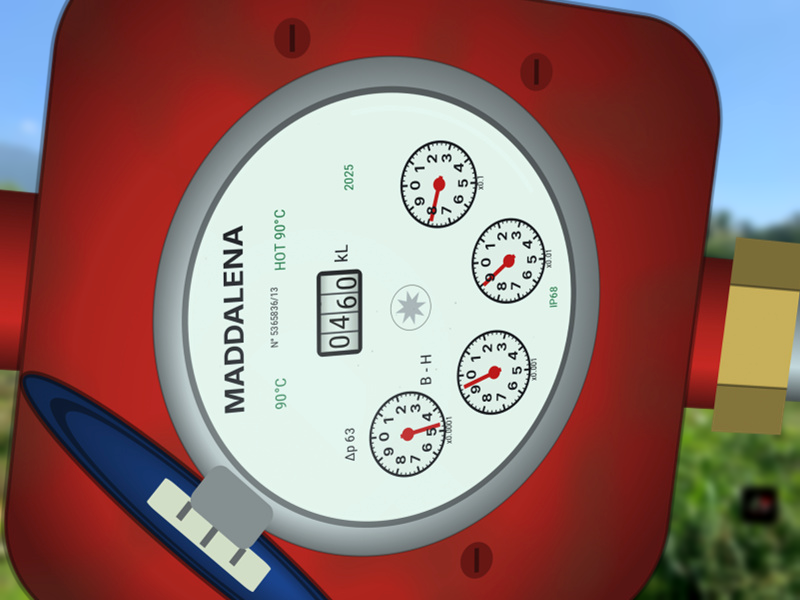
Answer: 459.7894
